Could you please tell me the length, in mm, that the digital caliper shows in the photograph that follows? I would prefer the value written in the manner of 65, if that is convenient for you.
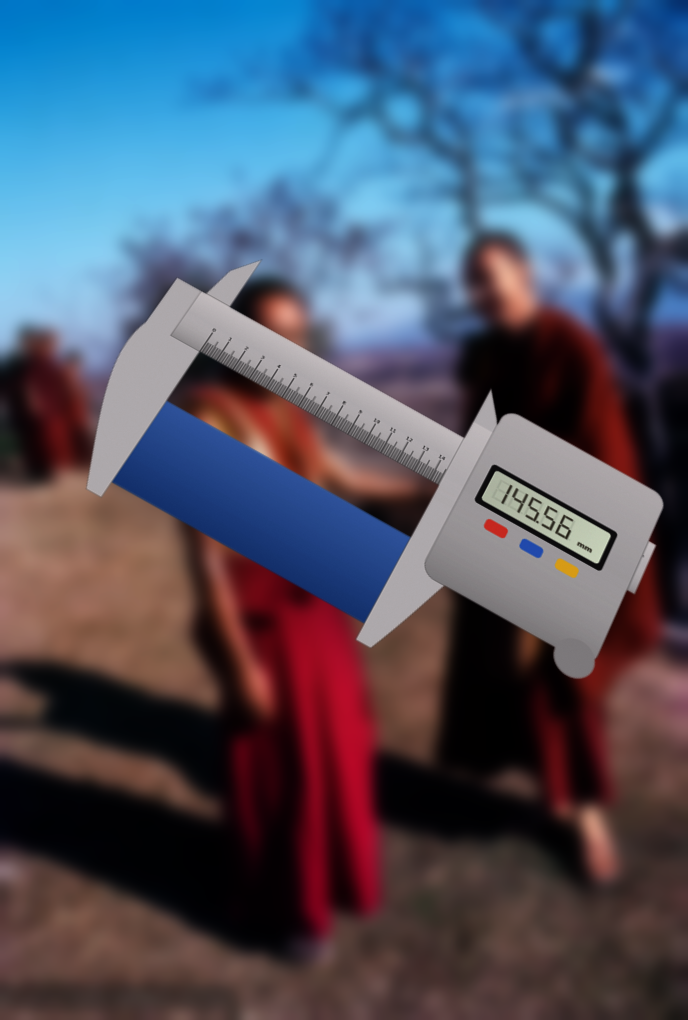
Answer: 145.56
